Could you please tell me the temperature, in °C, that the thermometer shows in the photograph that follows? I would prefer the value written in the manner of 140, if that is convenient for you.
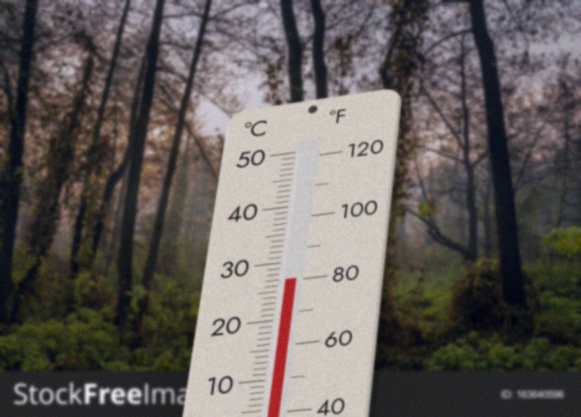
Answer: 27
